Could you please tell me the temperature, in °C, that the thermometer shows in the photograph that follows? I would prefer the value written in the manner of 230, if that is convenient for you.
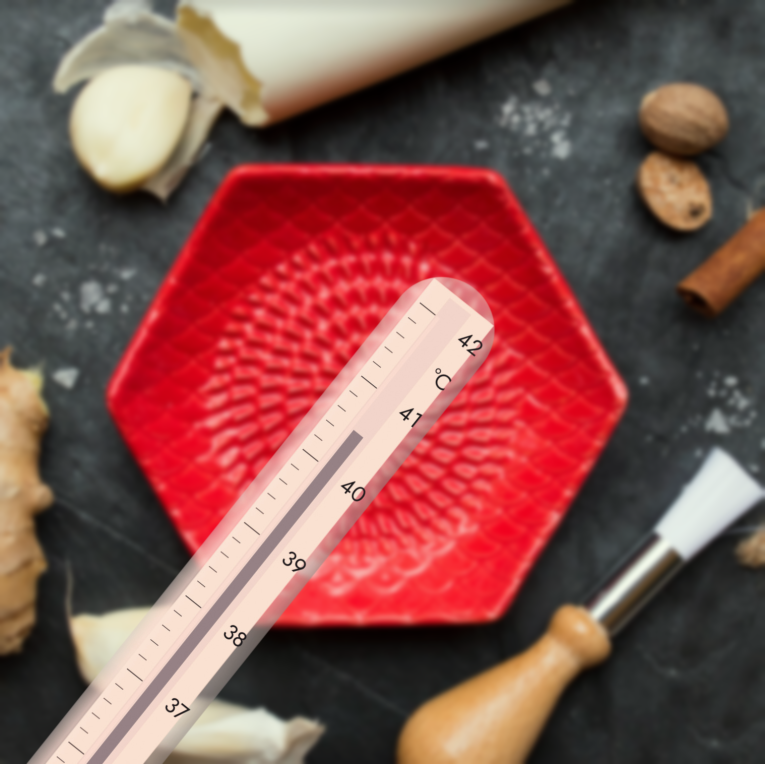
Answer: 40.5
